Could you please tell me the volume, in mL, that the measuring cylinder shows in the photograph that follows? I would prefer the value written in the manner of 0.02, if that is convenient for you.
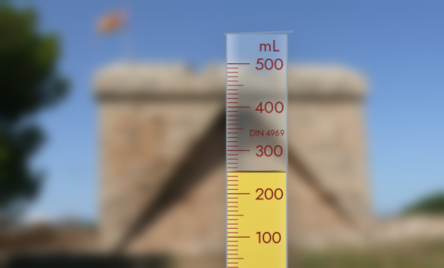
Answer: 250
